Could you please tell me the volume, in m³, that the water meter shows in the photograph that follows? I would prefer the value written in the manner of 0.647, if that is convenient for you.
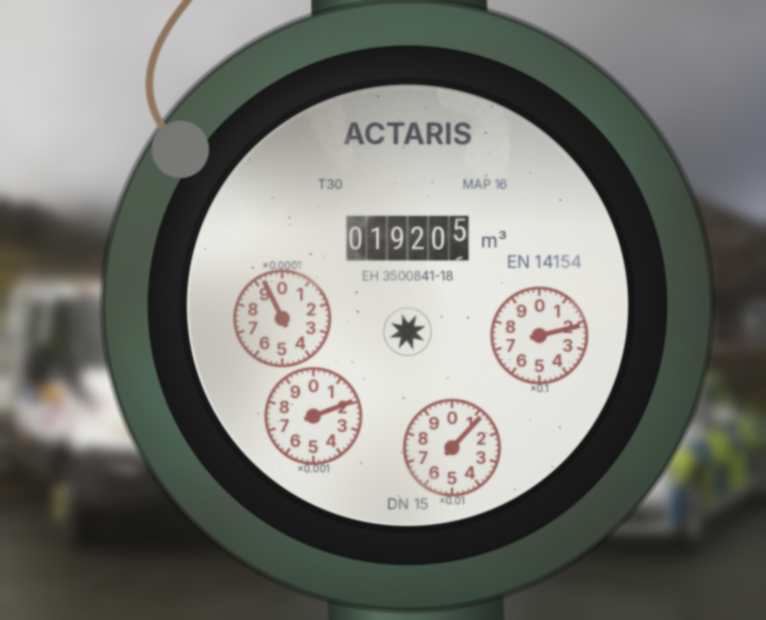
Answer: 19205.2119
